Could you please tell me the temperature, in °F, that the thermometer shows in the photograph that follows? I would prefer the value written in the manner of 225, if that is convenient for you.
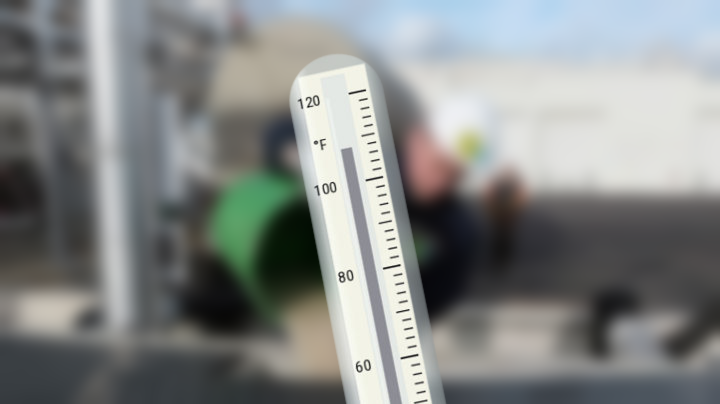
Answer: 108
